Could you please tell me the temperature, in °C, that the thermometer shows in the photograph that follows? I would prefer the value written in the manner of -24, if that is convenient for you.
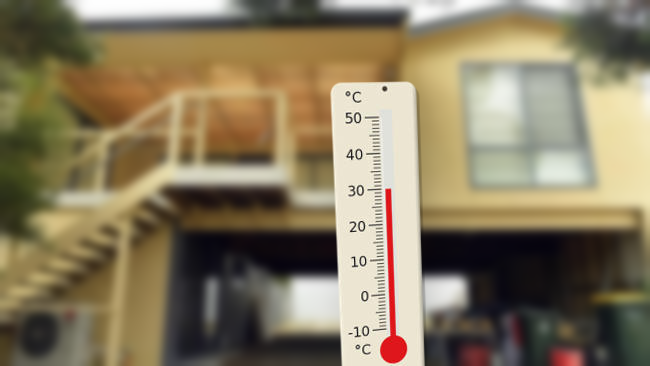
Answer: 30
